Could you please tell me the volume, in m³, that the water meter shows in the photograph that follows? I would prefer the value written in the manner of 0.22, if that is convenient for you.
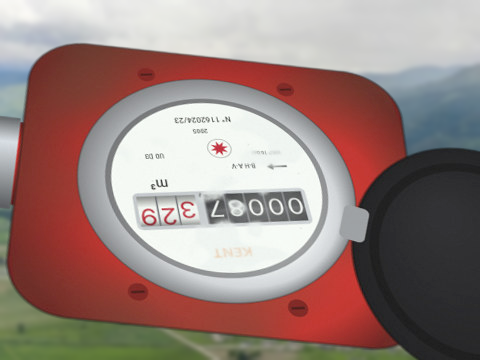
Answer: 87.329
